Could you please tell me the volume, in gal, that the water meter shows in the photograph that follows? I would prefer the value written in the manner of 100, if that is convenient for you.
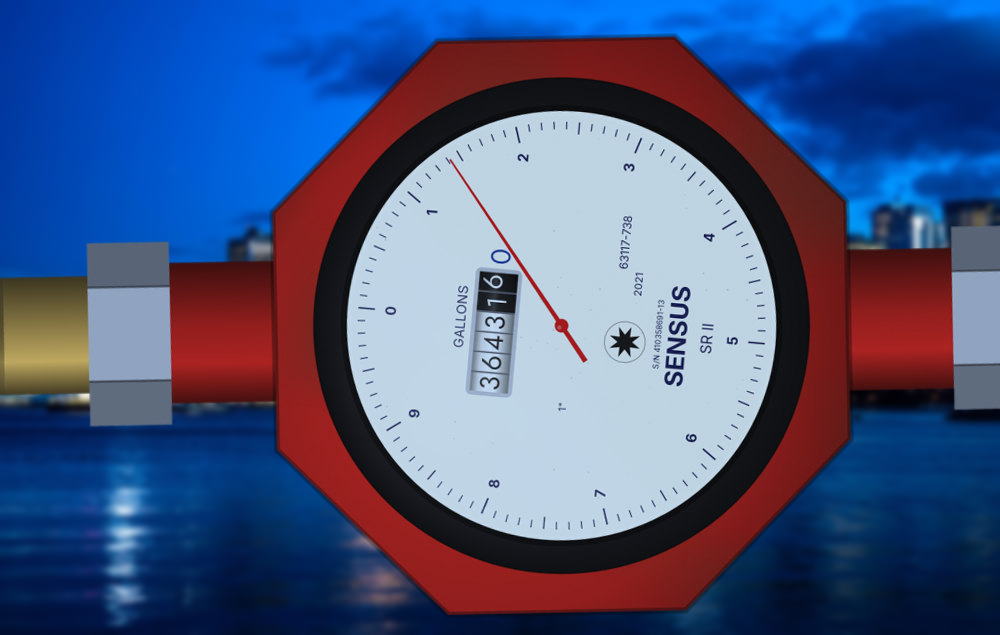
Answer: 3643161.4
